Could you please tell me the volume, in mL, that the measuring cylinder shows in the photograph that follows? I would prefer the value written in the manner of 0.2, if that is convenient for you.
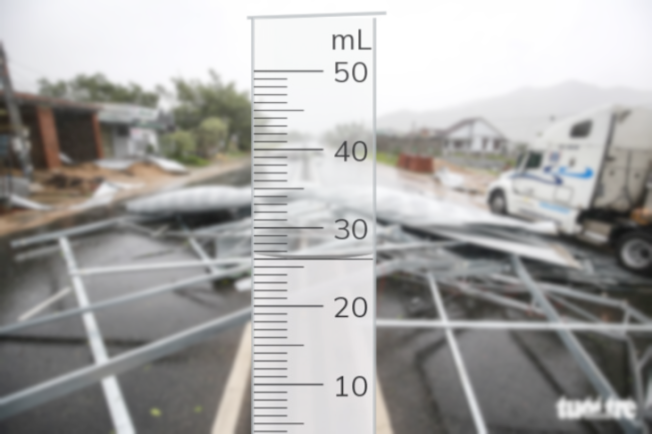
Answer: 26
